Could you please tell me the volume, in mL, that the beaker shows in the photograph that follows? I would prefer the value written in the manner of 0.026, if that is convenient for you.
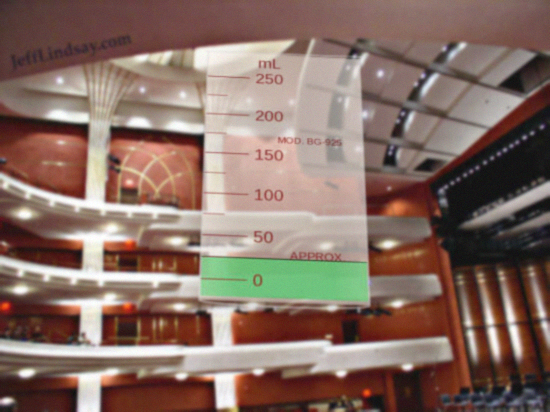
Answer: 25
